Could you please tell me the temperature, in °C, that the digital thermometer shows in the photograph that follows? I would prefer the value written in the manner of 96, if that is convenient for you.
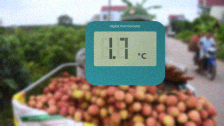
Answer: 1.7
